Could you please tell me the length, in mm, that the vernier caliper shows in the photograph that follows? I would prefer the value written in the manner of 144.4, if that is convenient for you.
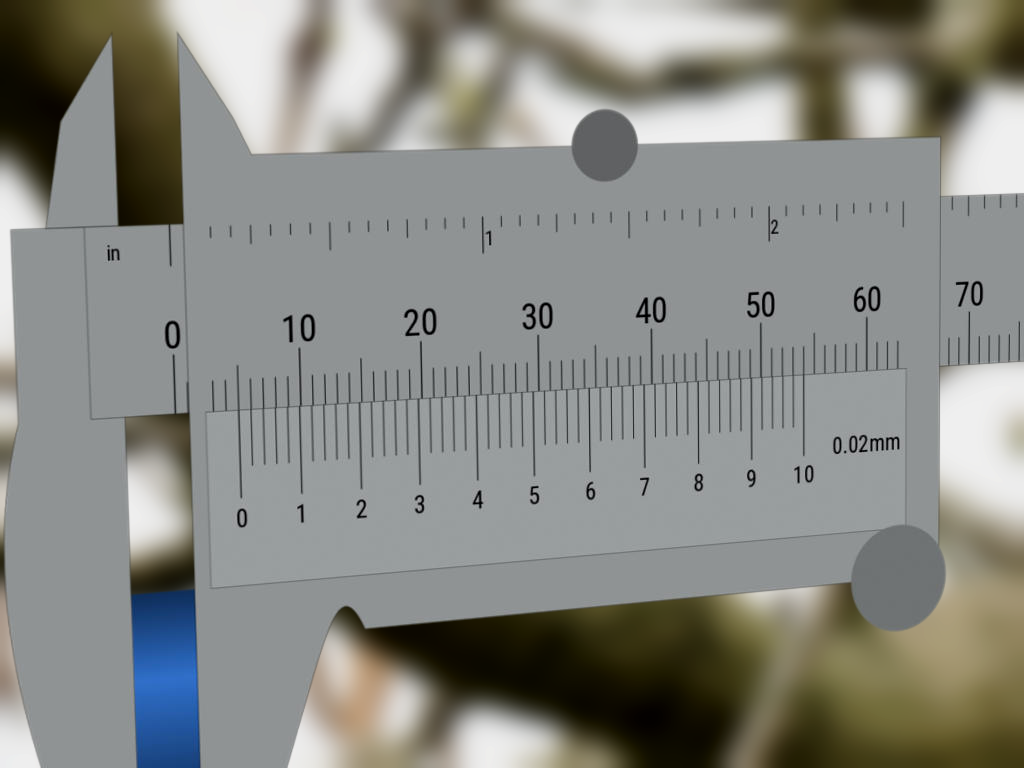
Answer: 5.0
